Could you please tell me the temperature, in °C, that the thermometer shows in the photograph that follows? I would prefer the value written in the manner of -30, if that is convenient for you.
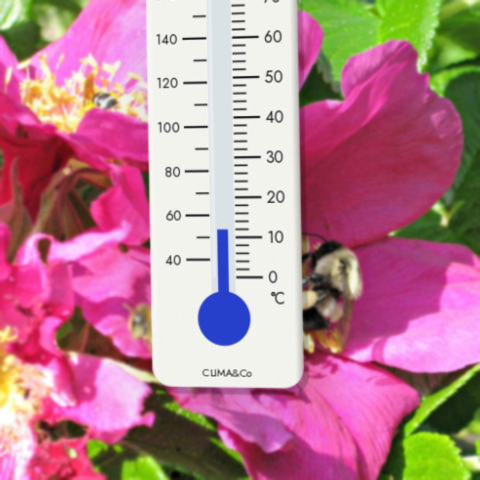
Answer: 12
